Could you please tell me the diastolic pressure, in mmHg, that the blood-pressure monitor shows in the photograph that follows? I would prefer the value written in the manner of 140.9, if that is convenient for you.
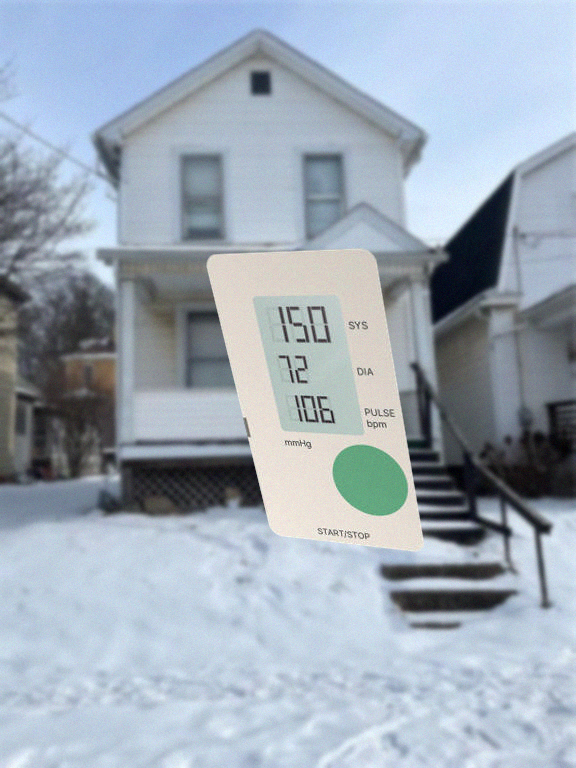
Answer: 72
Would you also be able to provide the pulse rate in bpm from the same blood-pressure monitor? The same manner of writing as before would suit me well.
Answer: 106
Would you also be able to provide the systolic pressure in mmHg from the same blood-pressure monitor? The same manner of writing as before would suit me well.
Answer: 150
